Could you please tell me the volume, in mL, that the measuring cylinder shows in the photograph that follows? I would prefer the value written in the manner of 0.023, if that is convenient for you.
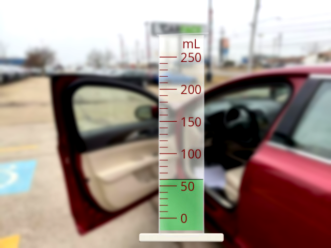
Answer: 60
